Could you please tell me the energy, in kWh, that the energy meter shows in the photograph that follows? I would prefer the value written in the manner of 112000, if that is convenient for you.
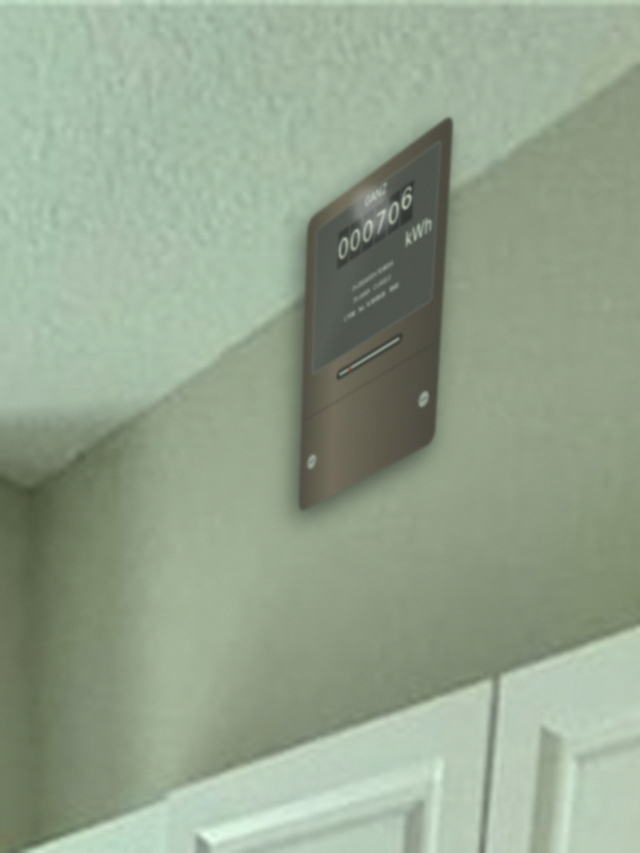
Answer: 706
